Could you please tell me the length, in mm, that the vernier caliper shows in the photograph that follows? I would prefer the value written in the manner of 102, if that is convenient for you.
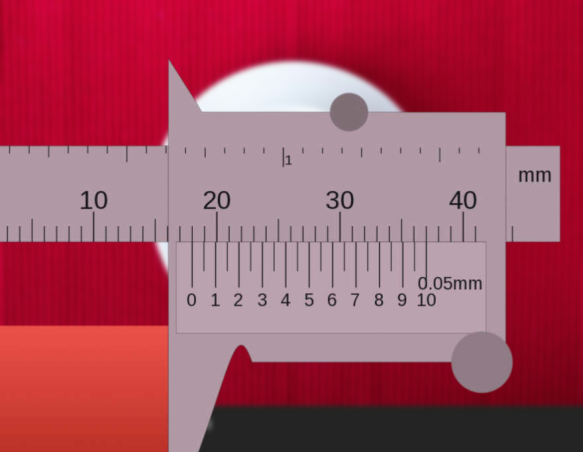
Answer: 18.0
